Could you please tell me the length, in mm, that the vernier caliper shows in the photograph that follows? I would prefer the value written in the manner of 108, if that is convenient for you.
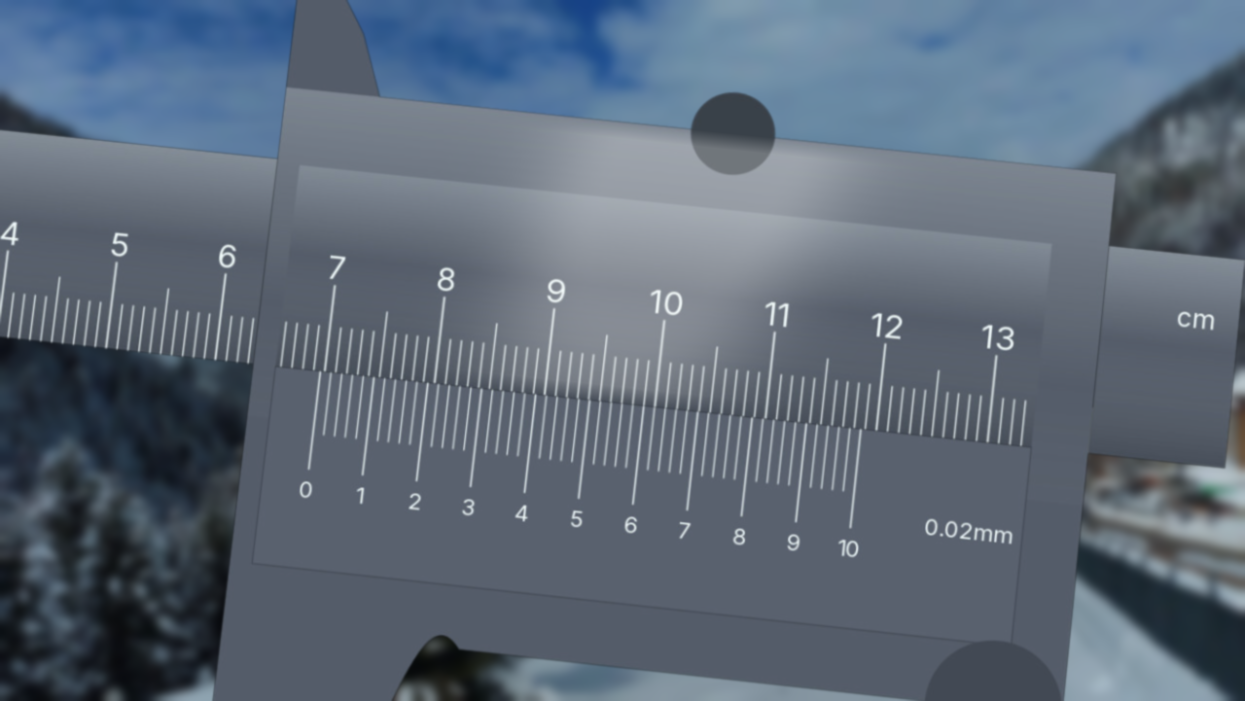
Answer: 69.6
